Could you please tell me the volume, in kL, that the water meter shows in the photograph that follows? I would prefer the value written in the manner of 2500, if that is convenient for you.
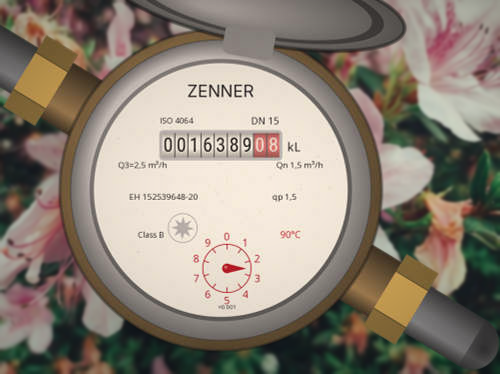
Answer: 16389.082
